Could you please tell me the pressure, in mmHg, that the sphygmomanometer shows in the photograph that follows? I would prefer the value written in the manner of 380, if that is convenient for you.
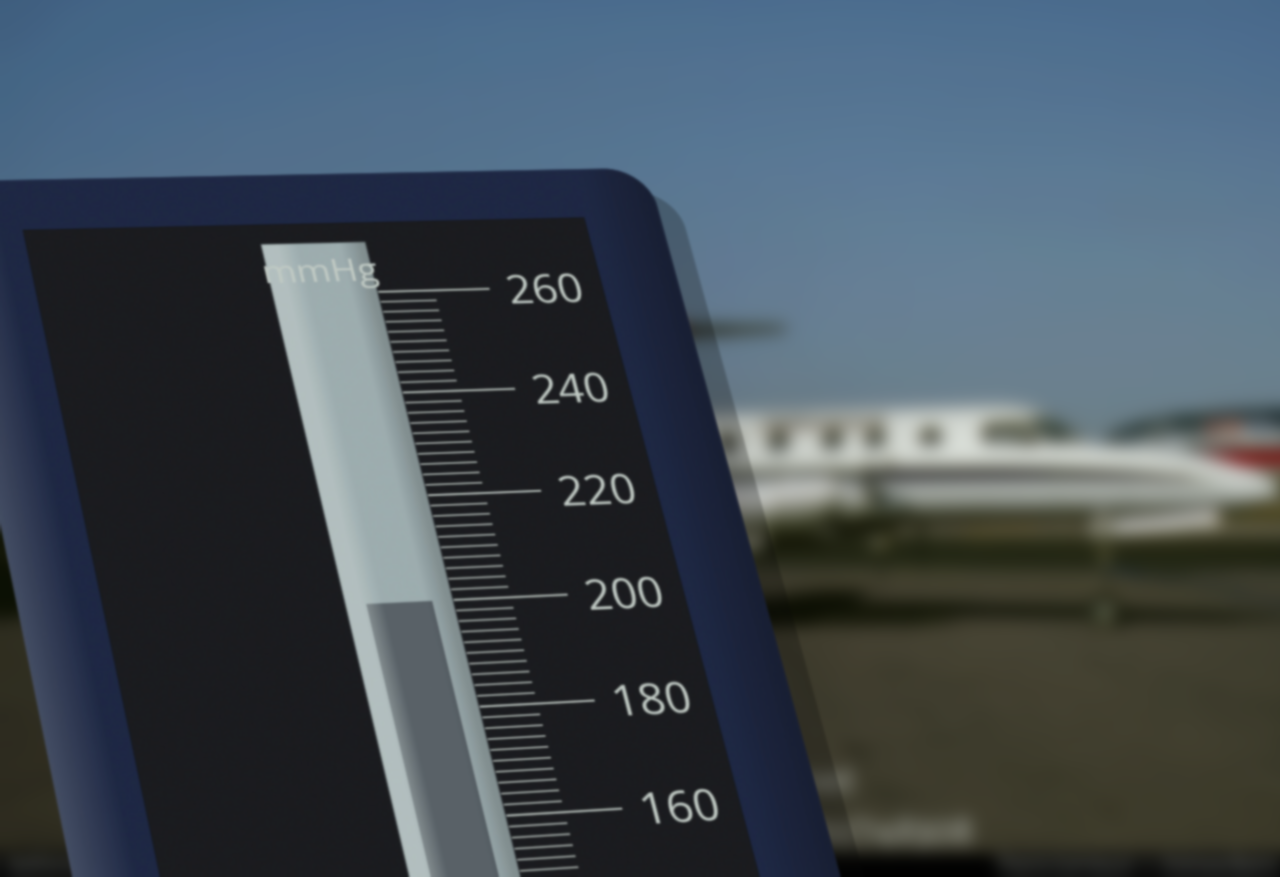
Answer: 200
